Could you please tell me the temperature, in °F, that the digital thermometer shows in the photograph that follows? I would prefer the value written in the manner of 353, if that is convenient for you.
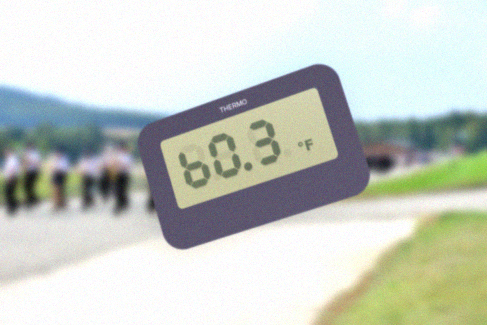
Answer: 60.3
